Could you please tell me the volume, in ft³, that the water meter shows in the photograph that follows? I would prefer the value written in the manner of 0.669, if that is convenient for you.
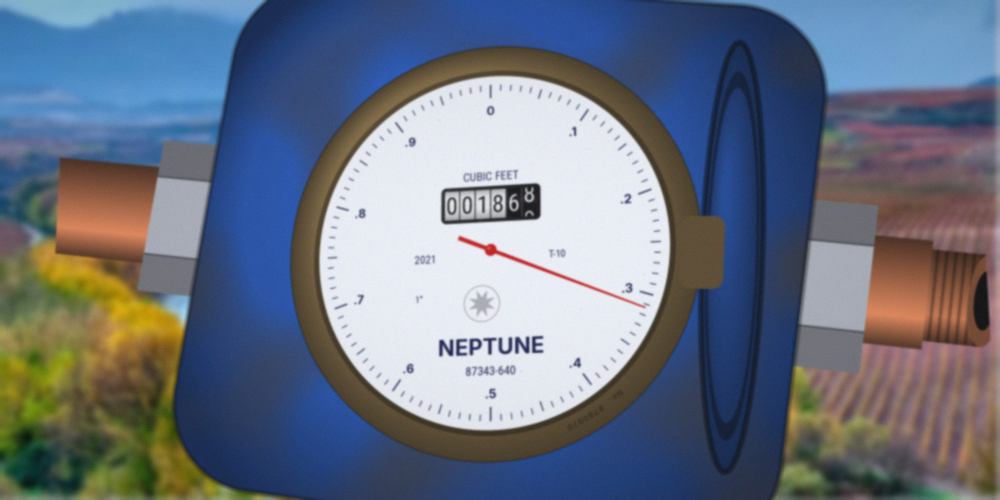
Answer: 1868.31
